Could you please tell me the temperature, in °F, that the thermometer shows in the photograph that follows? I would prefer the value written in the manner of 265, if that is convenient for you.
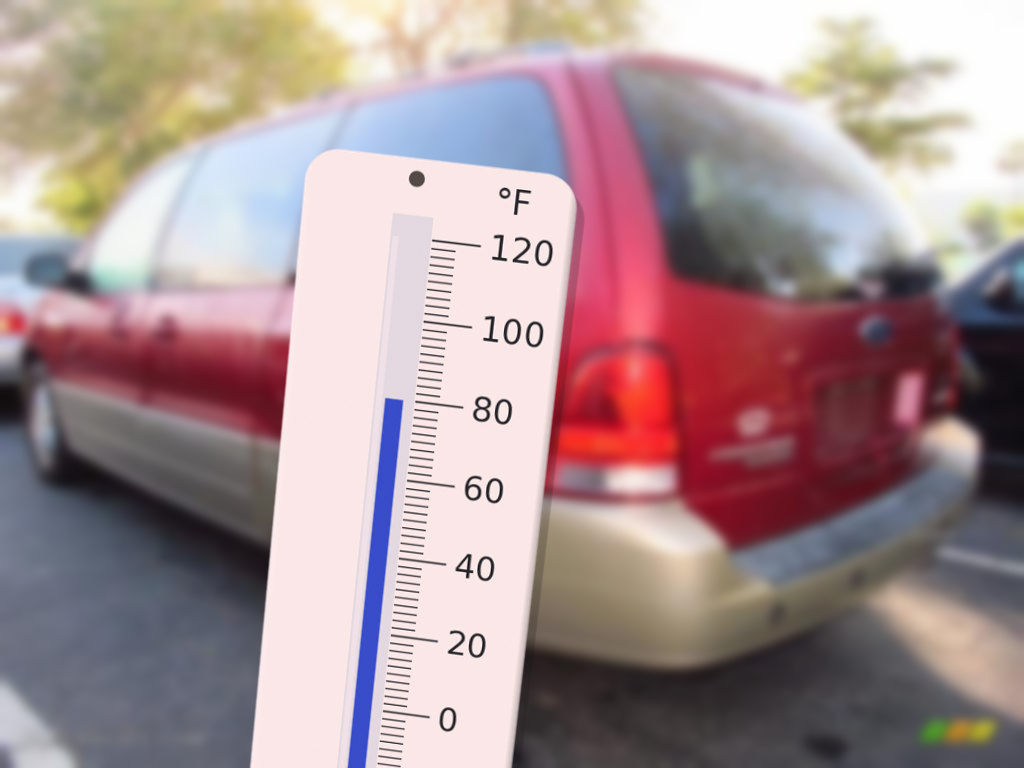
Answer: 80
